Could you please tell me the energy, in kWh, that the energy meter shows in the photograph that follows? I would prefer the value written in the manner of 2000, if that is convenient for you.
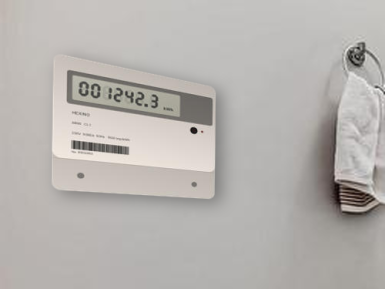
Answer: 1242.3
